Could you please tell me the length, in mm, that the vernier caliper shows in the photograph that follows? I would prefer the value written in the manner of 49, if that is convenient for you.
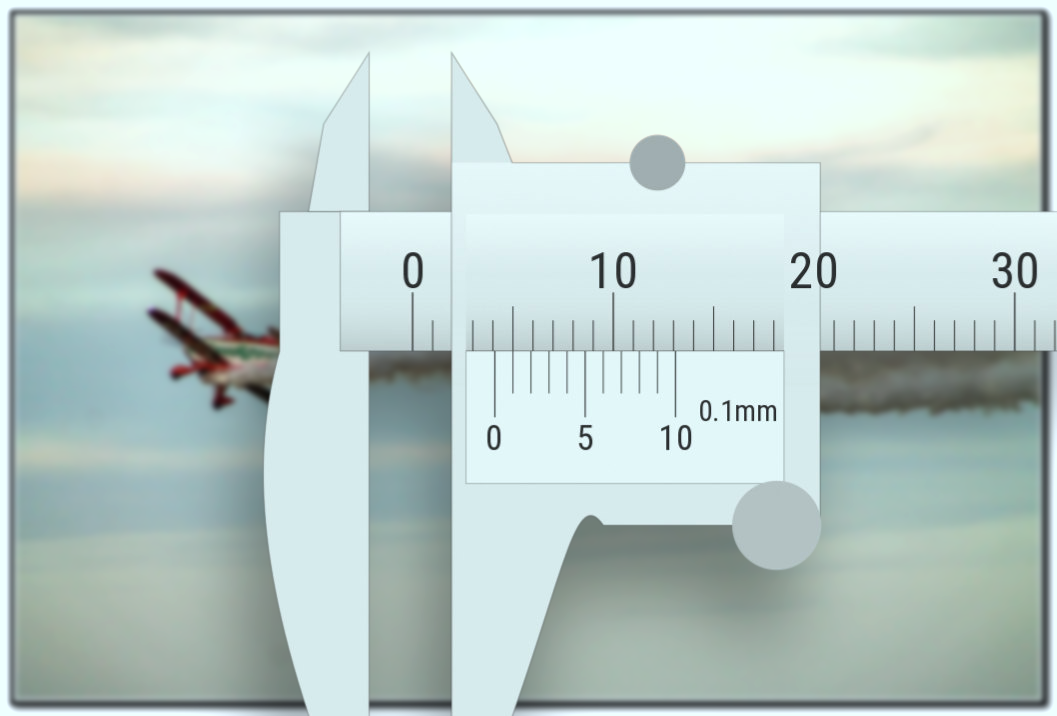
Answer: 4.1
